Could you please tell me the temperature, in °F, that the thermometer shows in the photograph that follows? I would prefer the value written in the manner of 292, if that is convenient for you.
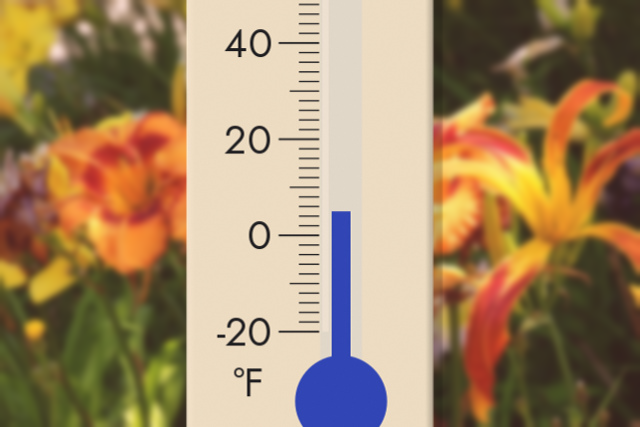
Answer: 5
